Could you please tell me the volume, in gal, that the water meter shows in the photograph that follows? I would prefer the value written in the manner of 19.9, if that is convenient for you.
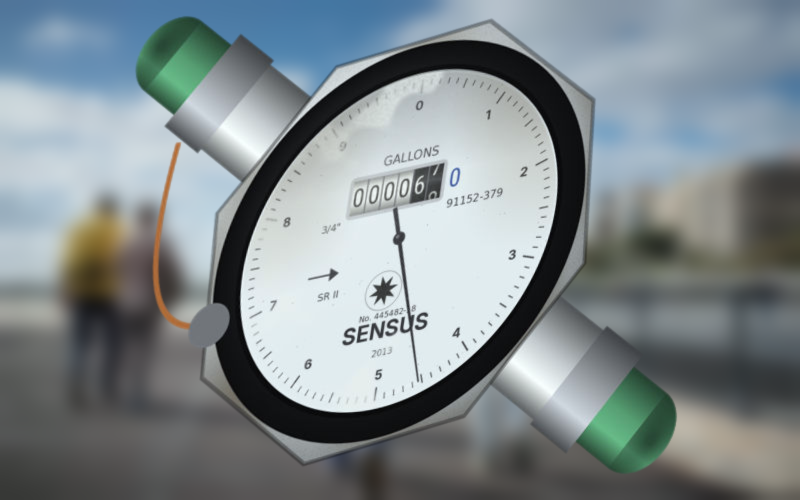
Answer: 674.5
